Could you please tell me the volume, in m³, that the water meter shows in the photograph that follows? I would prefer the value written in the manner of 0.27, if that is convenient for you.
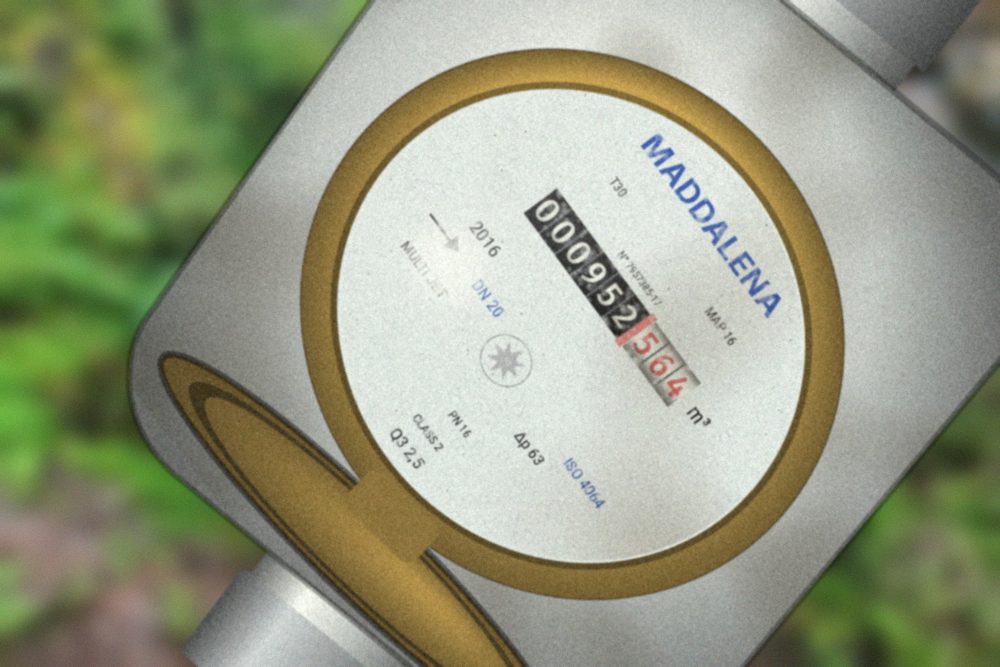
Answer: 952.564
